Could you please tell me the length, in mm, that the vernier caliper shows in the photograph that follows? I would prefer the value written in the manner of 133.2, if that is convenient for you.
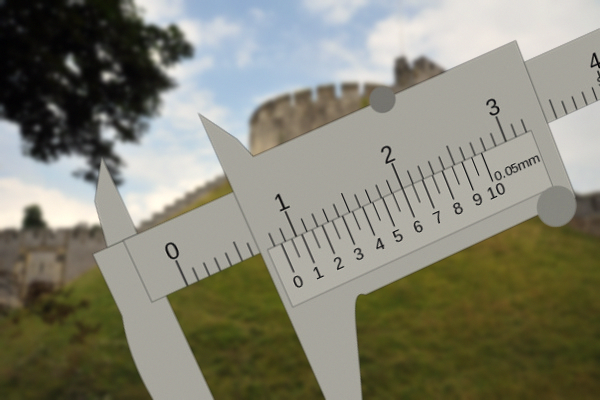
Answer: 8.6
